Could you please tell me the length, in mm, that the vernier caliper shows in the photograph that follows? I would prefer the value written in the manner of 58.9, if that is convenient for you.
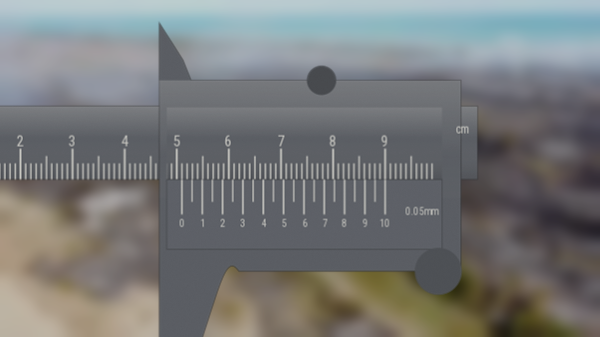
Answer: 51.0
